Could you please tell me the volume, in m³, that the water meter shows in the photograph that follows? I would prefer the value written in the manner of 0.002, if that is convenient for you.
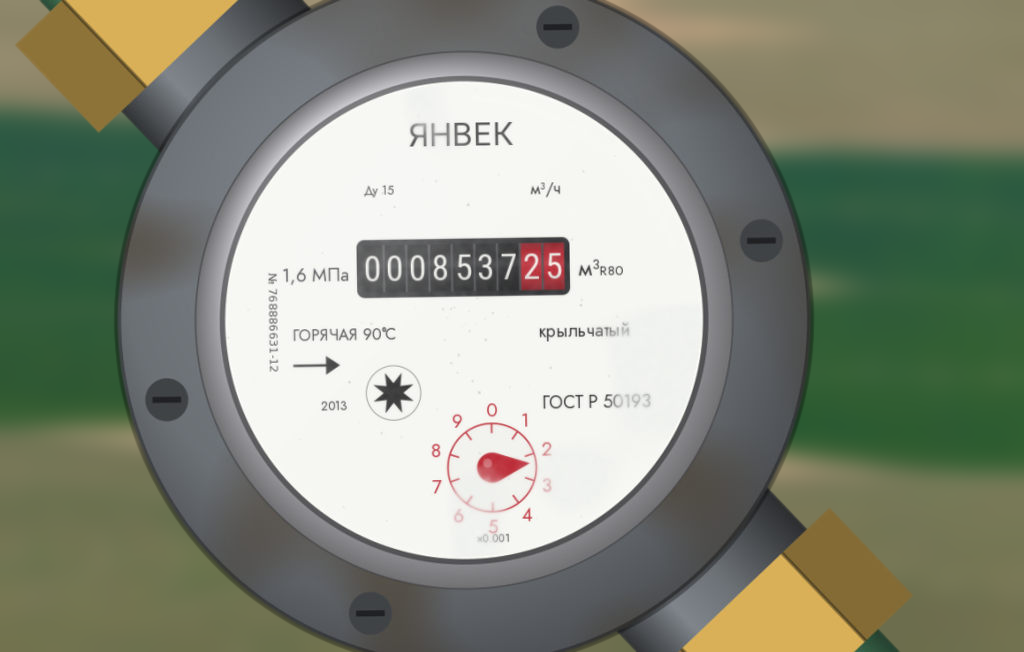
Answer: 8537.252
